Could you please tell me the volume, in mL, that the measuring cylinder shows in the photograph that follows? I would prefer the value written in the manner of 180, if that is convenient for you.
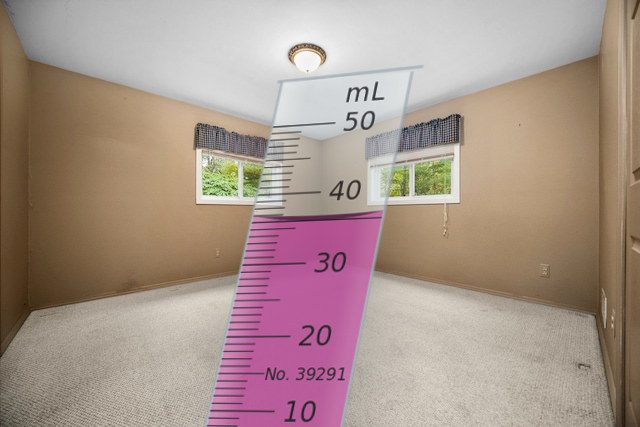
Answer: 36
